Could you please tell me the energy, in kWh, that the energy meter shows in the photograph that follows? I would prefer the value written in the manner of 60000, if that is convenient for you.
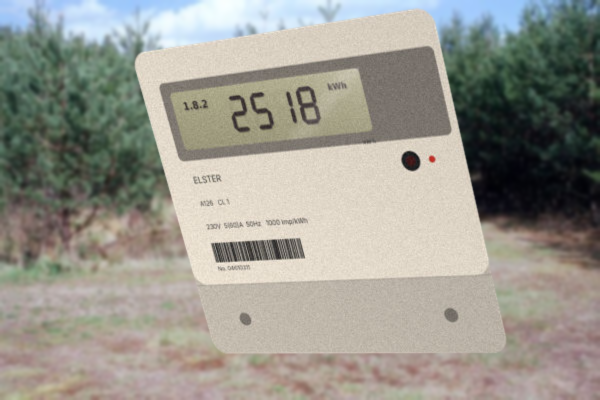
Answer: 2518
